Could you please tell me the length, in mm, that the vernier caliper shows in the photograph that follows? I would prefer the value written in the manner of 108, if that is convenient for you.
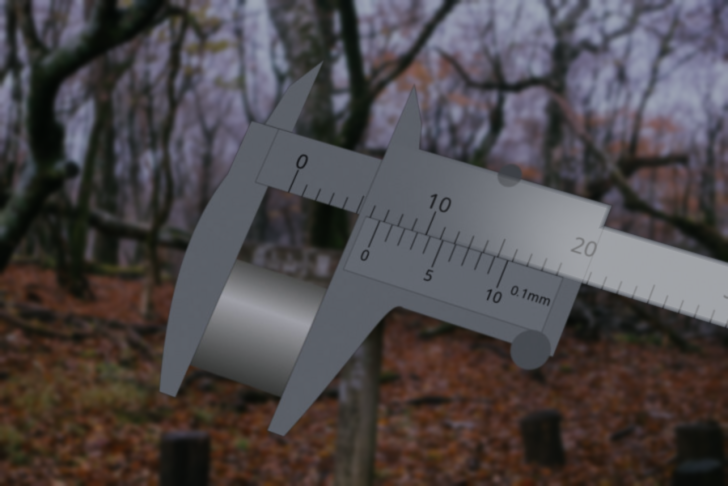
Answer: 6.7
